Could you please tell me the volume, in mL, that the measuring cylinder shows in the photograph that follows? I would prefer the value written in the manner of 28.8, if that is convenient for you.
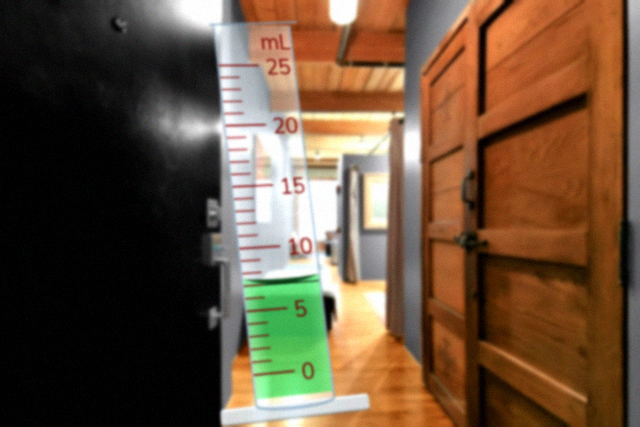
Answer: 7
